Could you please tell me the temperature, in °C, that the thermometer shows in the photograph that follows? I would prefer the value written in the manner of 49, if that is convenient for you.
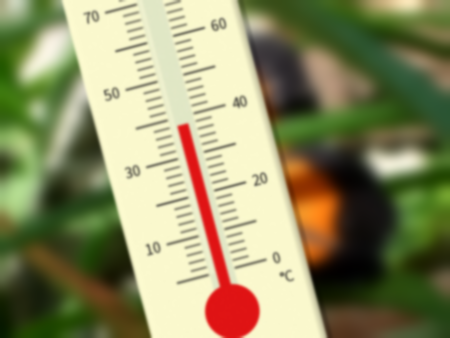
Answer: 38
